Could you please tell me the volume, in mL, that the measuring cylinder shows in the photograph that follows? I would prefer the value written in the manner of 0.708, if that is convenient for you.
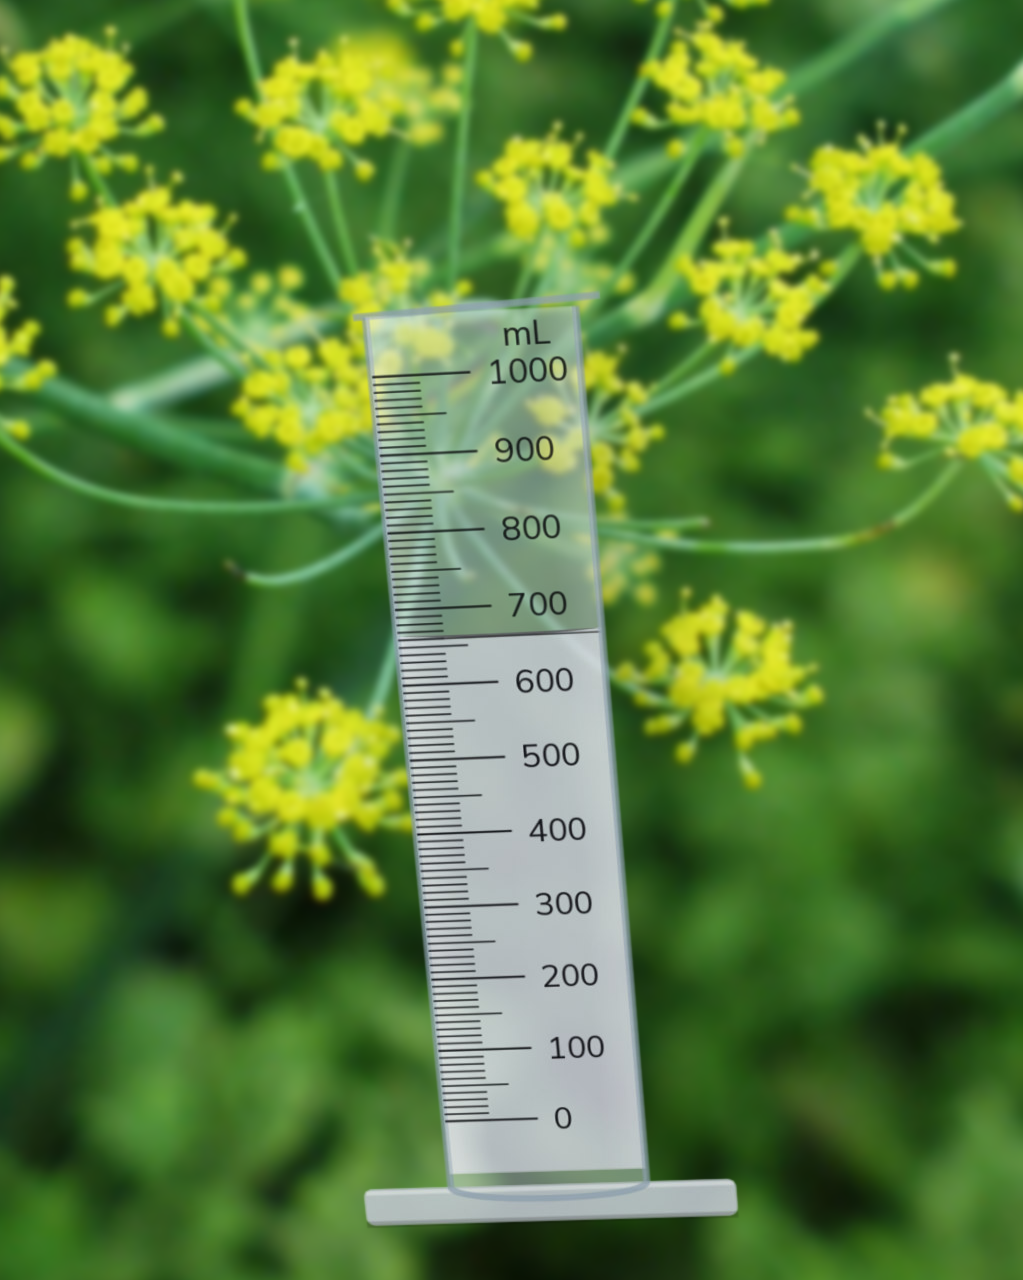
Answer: 660
